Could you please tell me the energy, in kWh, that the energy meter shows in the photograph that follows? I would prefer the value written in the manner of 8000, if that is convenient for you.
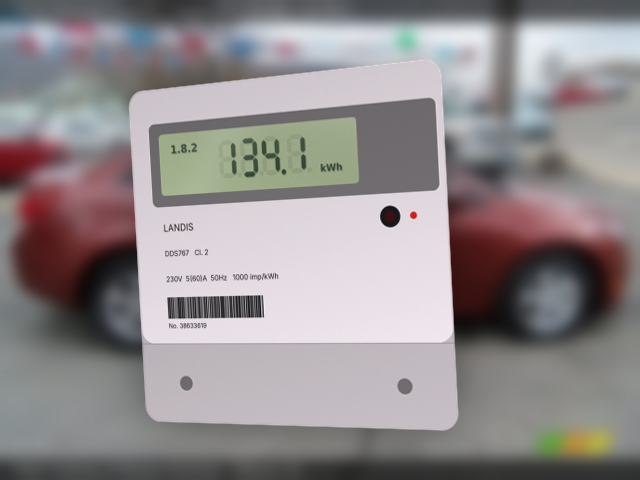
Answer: 134.1
